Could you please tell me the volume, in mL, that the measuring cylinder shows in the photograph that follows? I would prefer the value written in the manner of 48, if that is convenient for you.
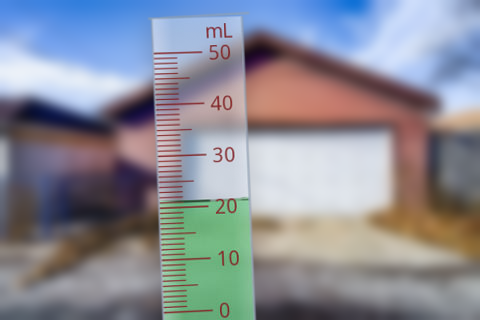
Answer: 21
